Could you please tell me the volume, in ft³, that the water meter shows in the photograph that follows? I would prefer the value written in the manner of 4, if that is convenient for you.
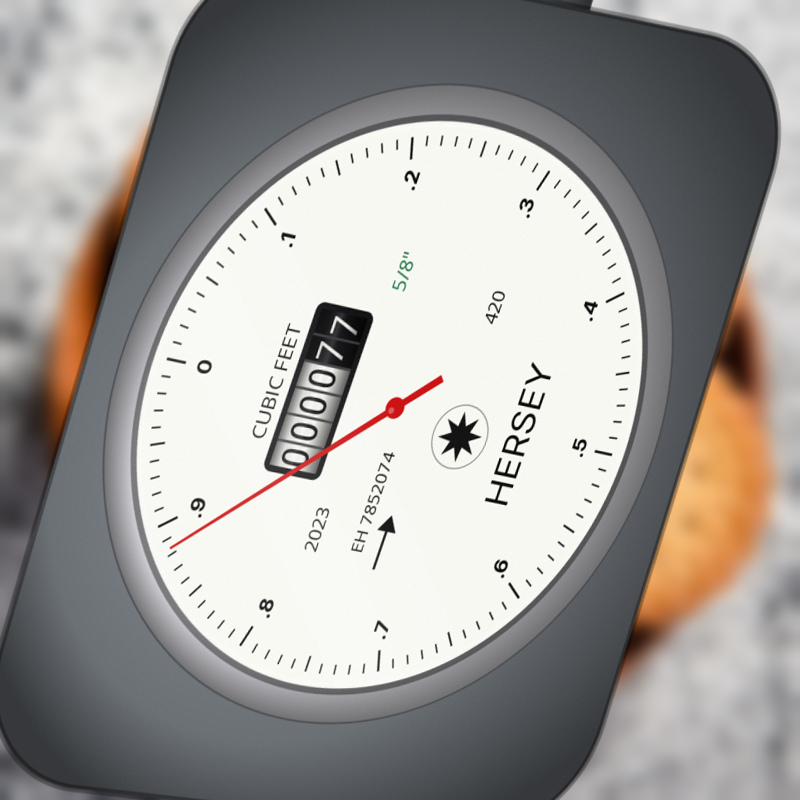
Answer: 76.88
